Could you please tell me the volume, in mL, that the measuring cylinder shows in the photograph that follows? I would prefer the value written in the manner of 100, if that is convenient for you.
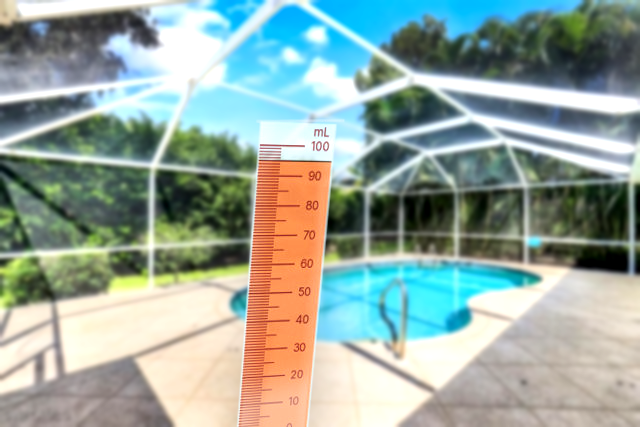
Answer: 95
